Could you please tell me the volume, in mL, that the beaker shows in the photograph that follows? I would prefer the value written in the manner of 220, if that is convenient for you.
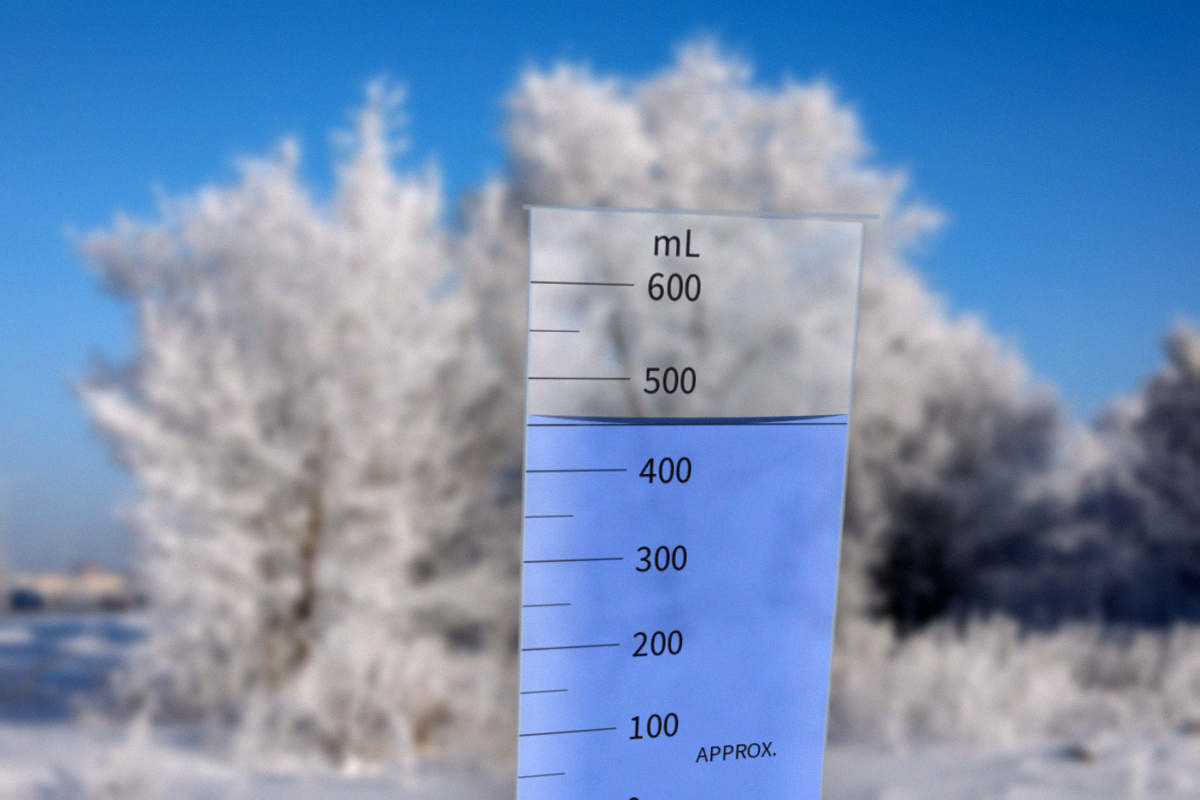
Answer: 450
